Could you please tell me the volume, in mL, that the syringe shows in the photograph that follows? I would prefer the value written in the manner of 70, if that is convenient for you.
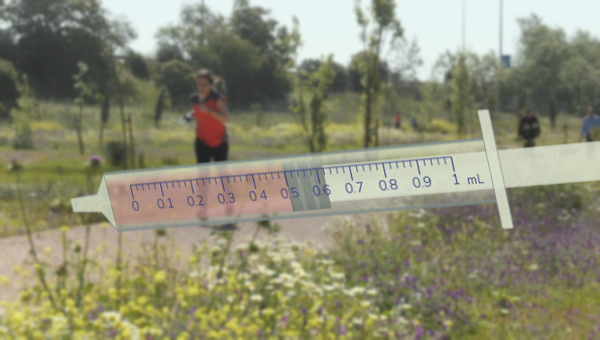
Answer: 0.5
